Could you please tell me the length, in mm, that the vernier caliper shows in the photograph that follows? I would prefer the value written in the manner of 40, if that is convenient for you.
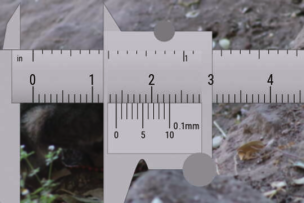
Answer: 14.0
